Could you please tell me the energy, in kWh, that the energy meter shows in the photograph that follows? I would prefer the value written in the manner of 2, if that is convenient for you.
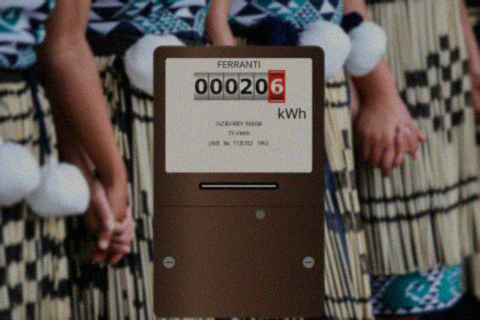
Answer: 20.6
